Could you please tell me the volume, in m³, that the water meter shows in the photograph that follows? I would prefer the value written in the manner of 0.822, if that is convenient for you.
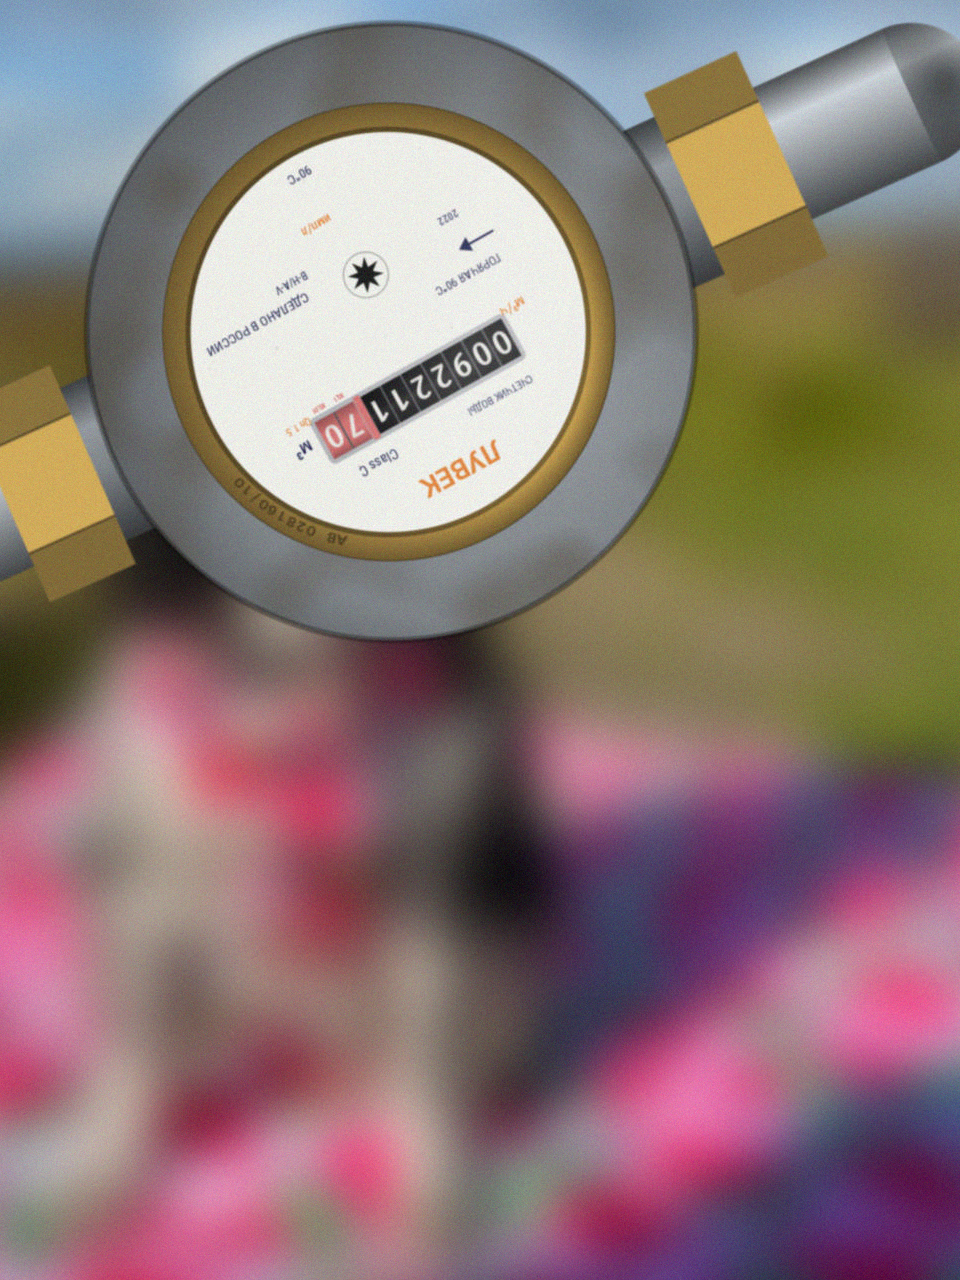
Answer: 92211.70
